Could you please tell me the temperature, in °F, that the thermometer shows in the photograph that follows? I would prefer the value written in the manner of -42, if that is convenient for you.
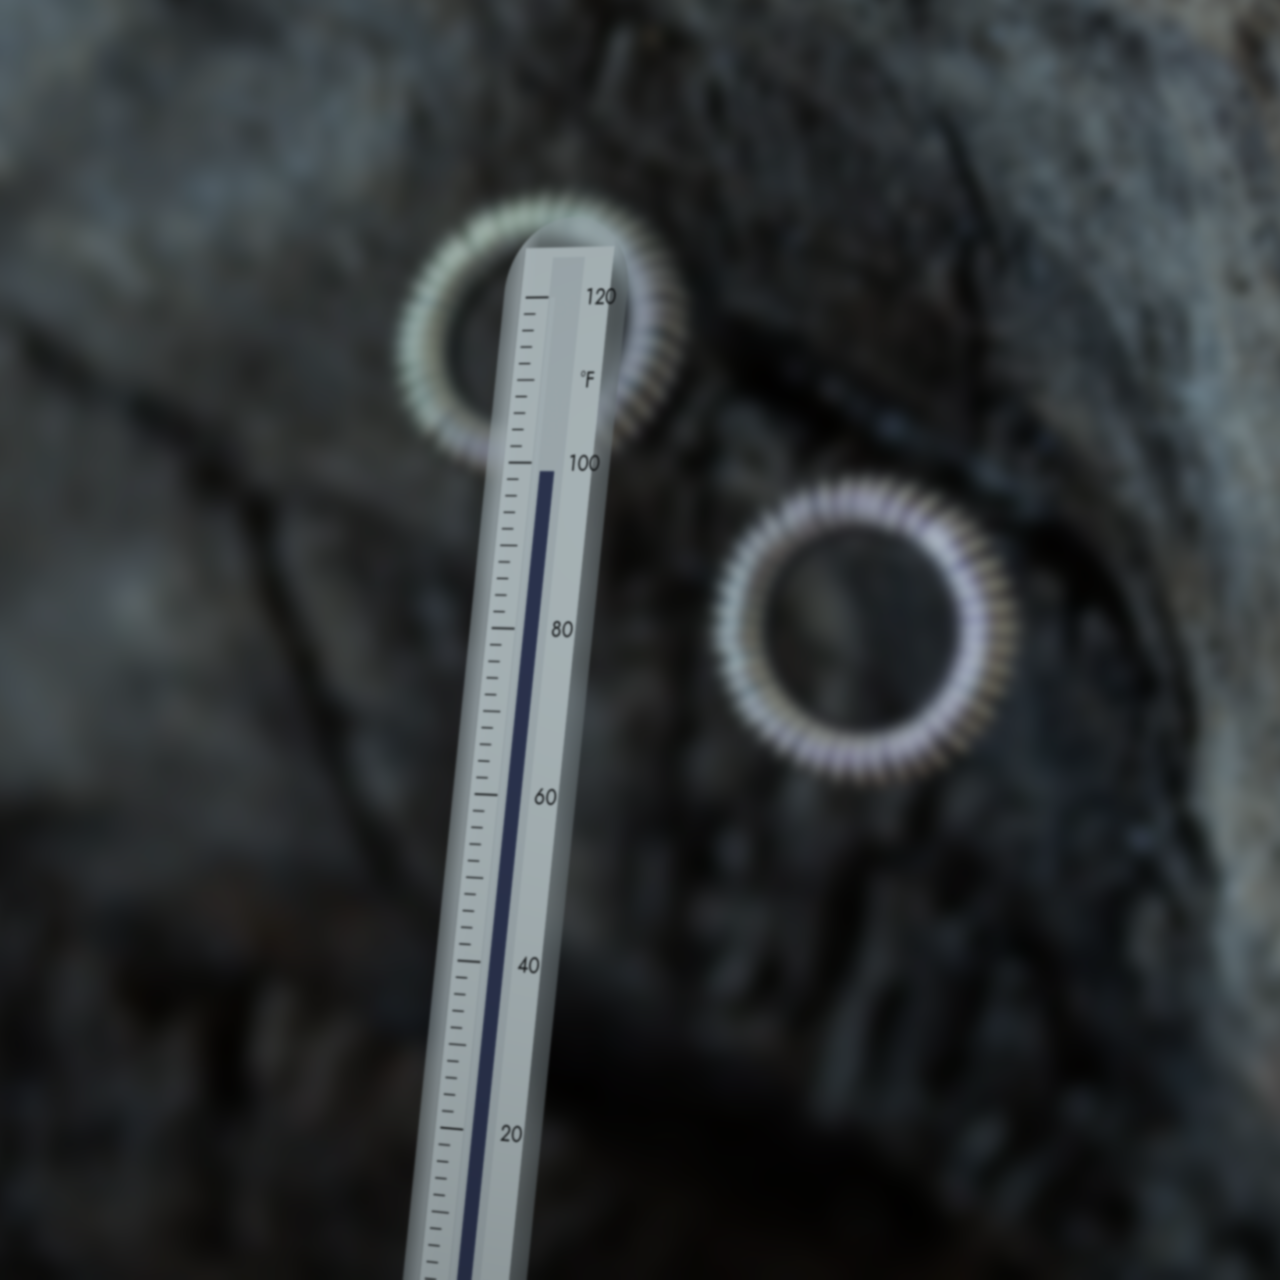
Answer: 99
